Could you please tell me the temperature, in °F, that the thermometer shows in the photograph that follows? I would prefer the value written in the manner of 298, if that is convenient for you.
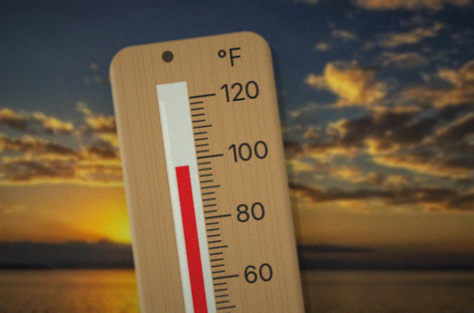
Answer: 98
